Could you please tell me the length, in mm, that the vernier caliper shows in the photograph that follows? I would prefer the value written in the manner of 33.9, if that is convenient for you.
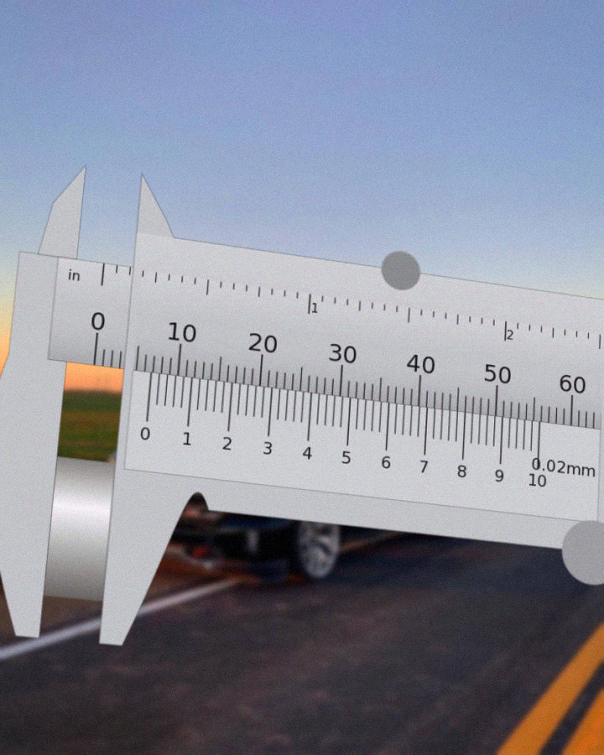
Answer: 6.8
